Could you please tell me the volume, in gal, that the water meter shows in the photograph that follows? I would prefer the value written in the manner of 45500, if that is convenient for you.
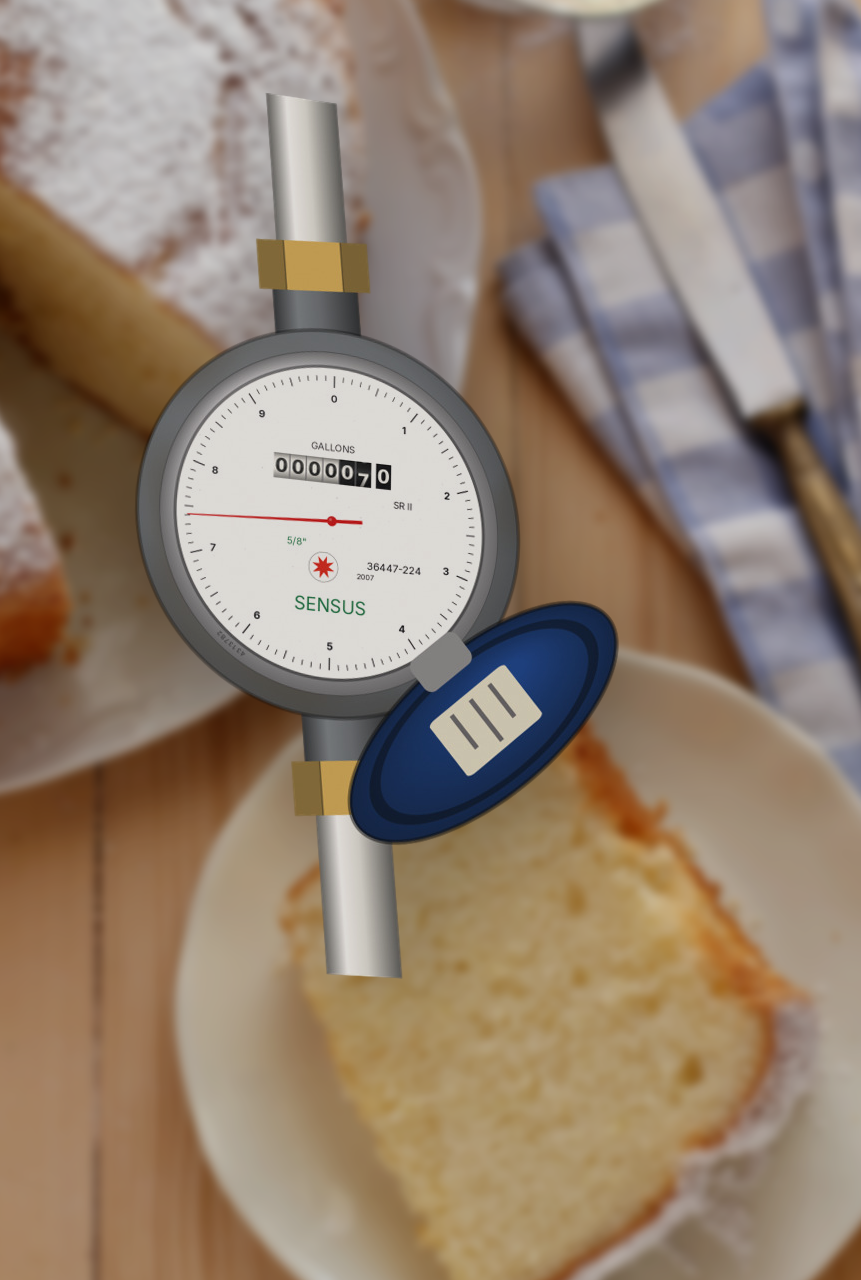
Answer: 67.4
